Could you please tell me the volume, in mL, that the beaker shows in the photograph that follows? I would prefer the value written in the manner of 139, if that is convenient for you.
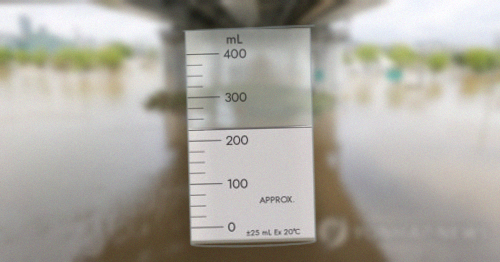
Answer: 225
